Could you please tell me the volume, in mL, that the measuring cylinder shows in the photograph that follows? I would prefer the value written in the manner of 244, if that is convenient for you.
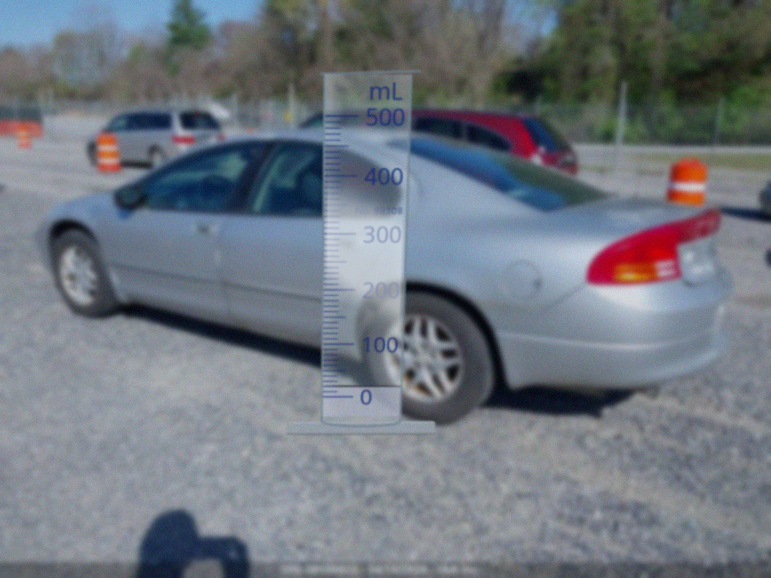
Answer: 20
